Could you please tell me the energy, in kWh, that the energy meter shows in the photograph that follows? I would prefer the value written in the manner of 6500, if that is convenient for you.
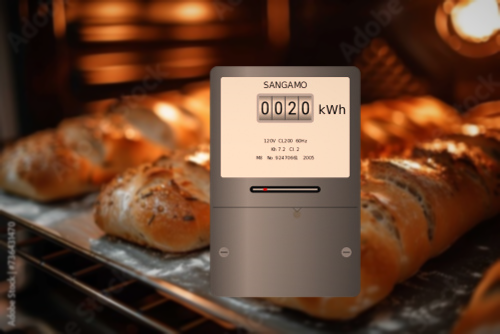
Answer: 20
